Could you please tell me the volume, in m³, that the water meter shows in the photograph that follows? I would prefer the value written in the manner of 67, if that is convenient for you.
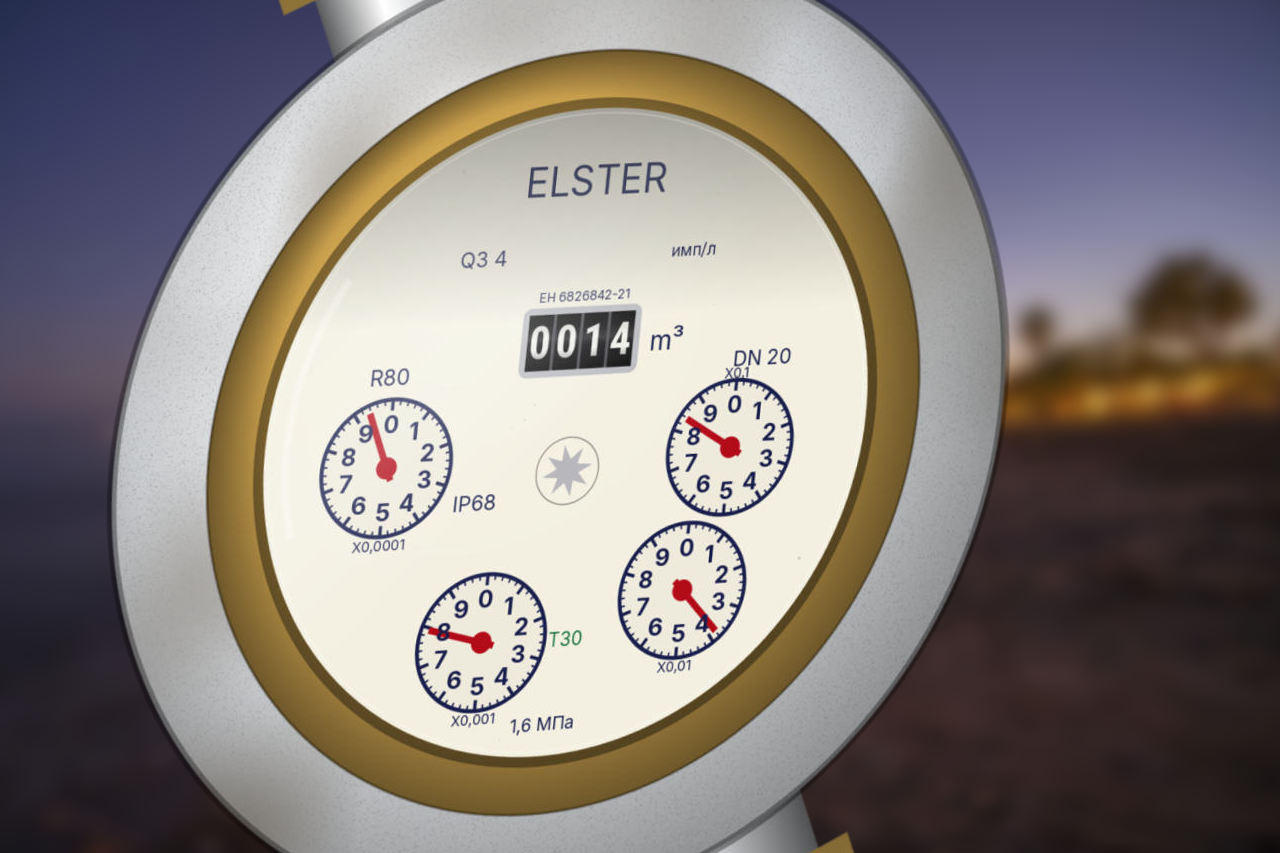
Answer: 14.8379
